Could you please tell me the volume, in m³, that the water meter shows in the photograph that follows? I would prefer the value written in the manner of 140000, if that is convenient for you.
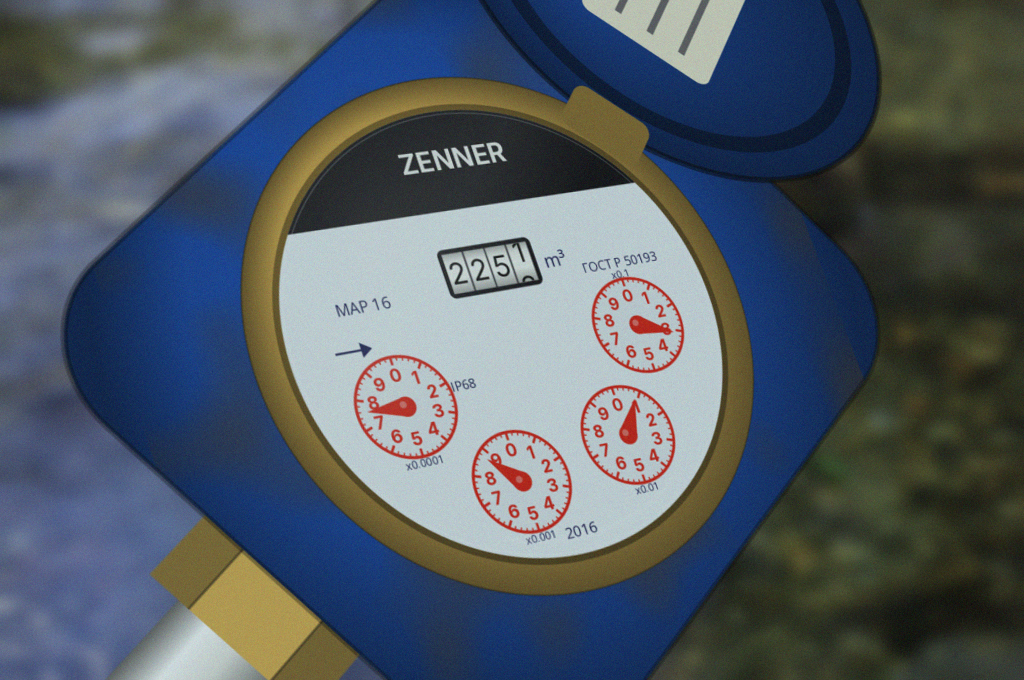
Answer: 2251.3087
